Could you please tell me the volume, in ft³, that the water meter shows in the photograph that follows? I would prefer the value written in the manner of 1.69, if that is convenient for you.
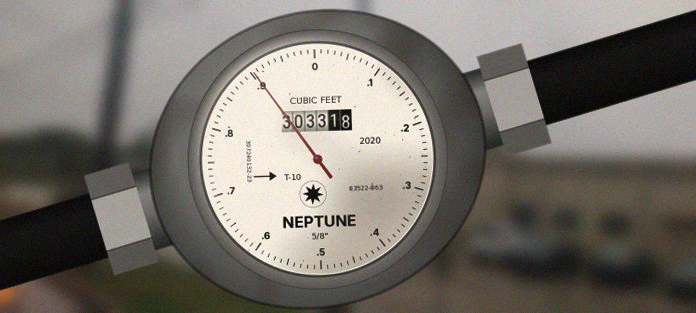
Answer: 303317.90
